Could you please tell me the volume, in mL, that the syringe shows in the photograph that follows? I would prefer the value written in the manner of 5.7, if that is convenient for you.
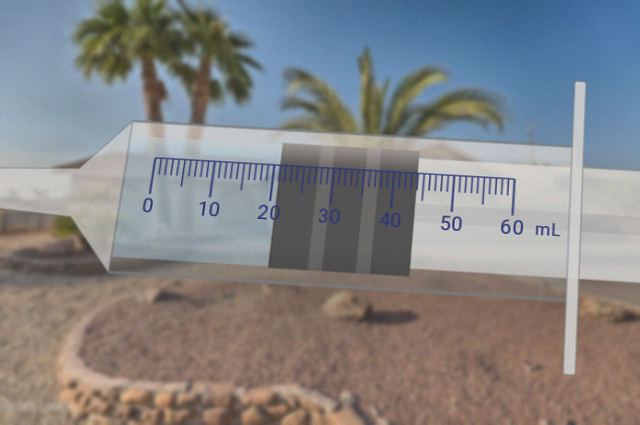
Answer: 21
